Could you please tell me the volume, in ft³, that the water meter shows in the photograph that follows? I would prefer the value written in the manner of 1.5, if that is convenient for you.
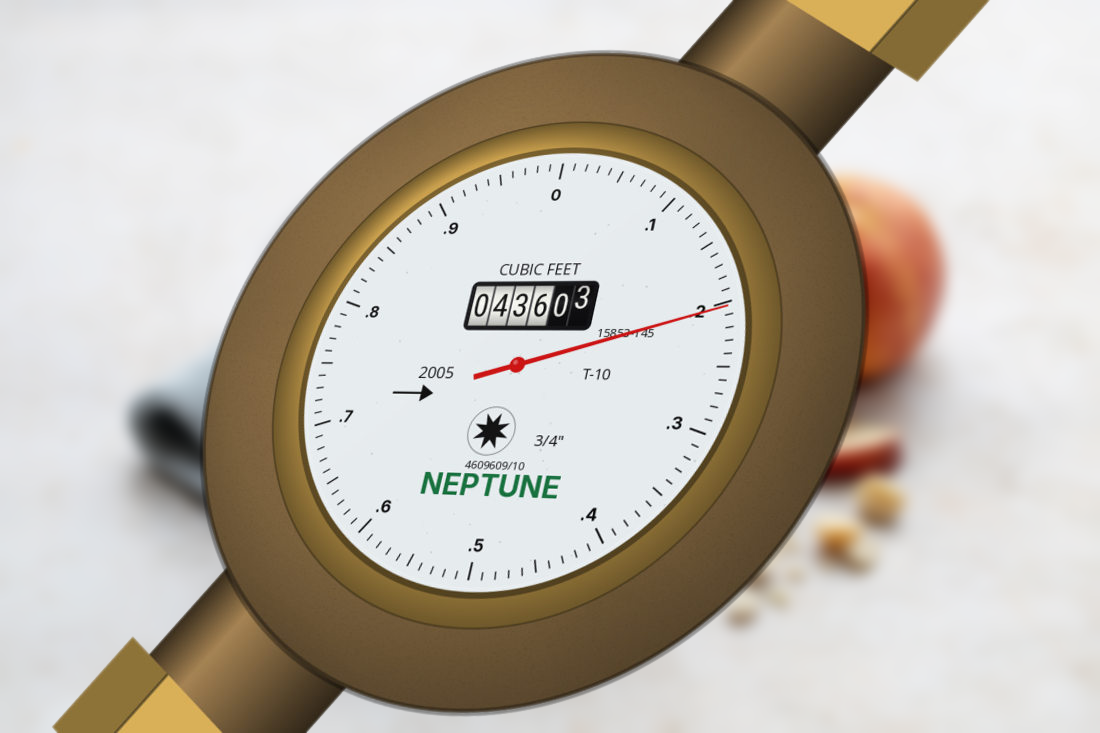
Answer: 43603.20
